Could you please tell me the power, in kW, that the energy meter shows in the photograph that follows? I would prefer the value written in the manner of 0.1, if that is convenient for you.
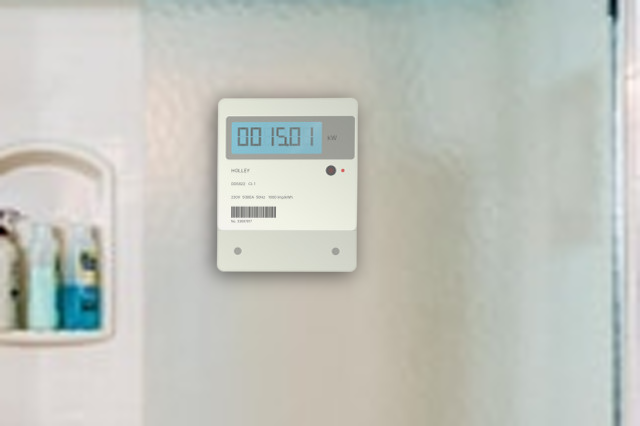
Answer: 15.01
